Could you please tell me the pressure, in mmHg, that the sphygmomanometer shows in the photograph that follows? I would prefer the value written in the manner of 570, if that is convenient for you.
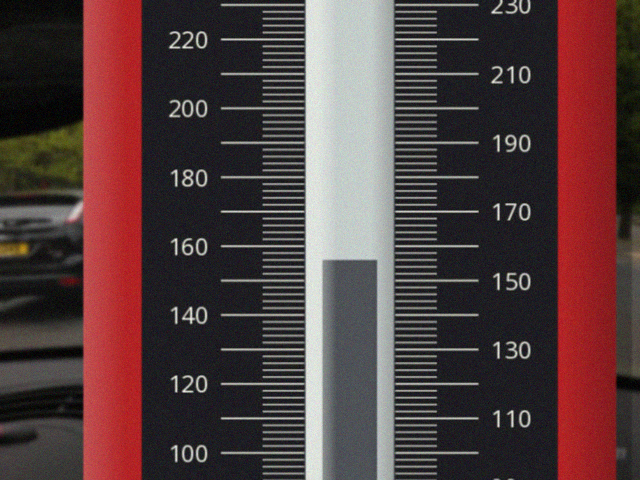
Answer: 156
